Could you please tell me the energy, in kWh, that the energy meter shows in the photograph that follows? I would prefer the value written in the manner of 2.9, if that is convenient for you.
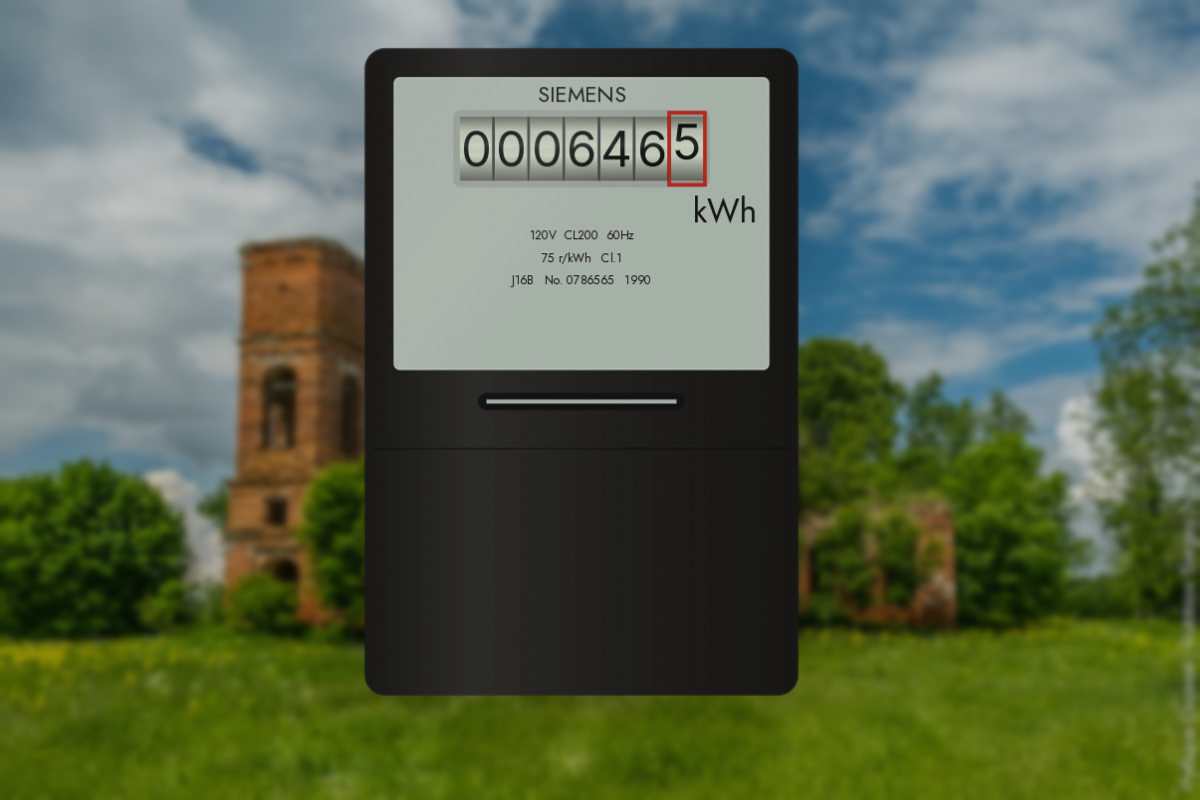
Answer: 646.5
